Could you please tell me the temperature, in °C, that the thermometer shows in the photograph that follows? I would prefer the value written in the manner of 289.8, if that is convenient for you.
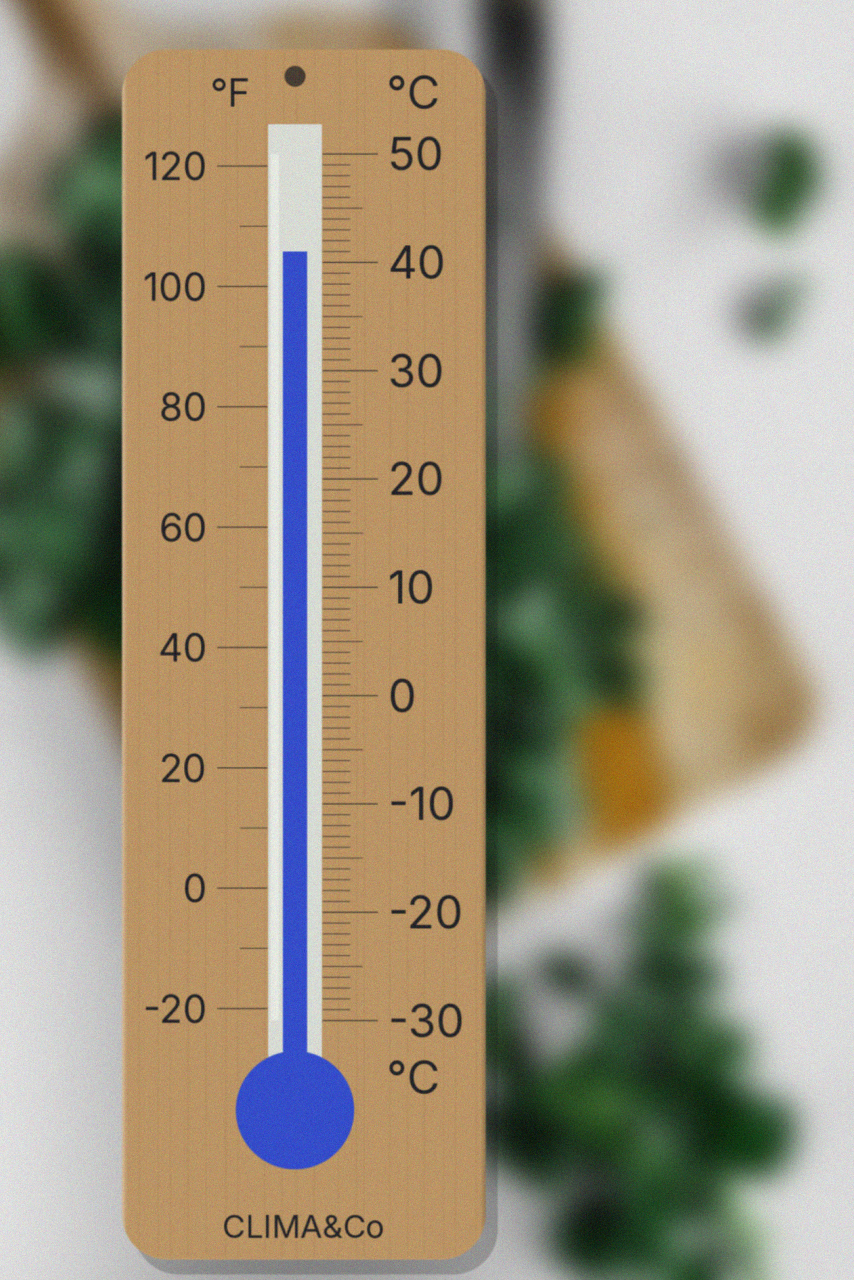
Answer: 41
